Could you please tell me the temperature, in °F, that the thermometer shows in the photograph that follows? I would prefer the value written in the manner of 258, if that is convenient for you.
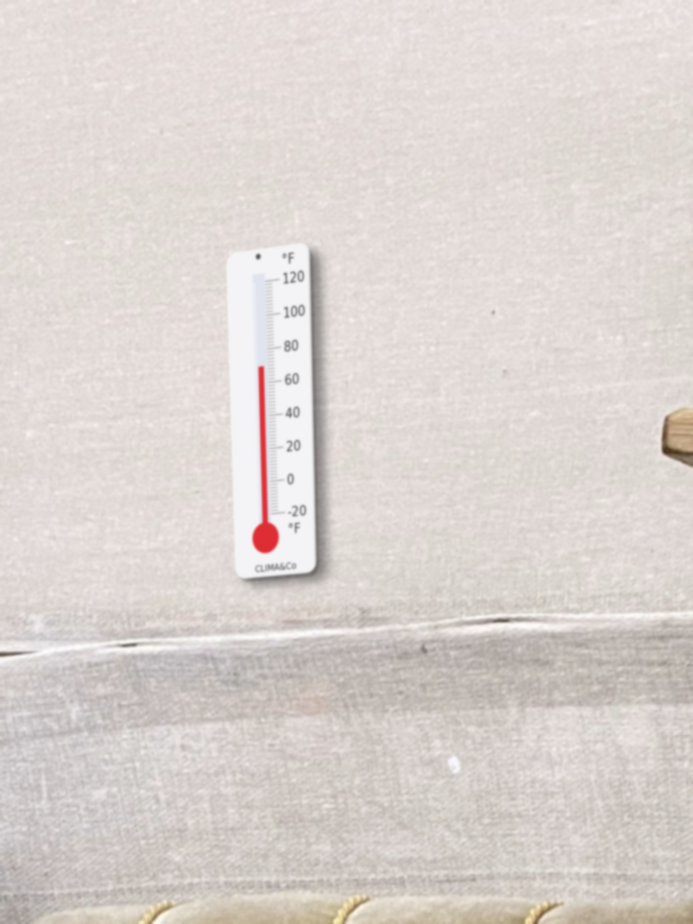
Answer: 70
